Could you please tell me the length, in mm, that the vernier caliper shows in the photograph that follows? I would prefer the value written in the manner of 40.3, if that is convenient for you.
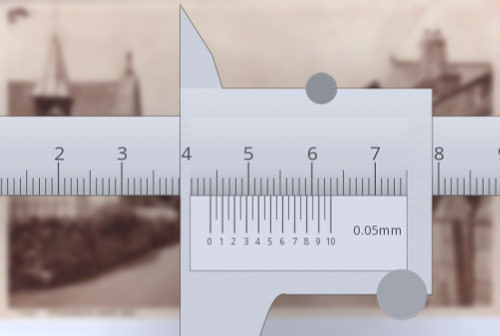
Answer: 44.0
